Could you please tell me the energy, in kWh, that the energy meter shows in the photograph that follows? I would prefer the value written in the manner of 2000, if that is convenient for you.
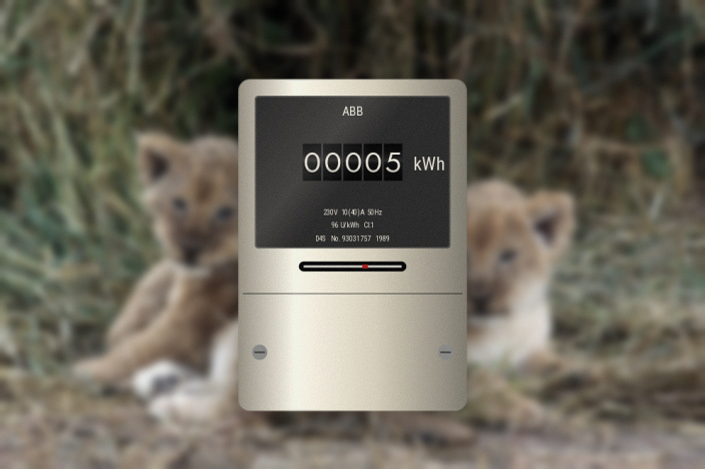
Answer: 5
